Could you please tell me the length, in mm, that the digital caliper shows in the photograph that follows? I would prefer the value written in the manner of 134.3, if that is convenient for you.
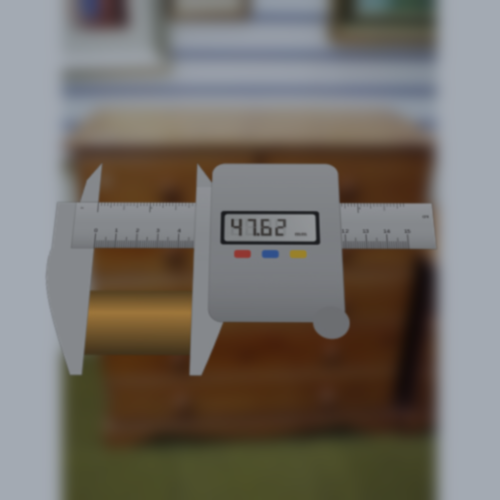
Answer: 47.62
